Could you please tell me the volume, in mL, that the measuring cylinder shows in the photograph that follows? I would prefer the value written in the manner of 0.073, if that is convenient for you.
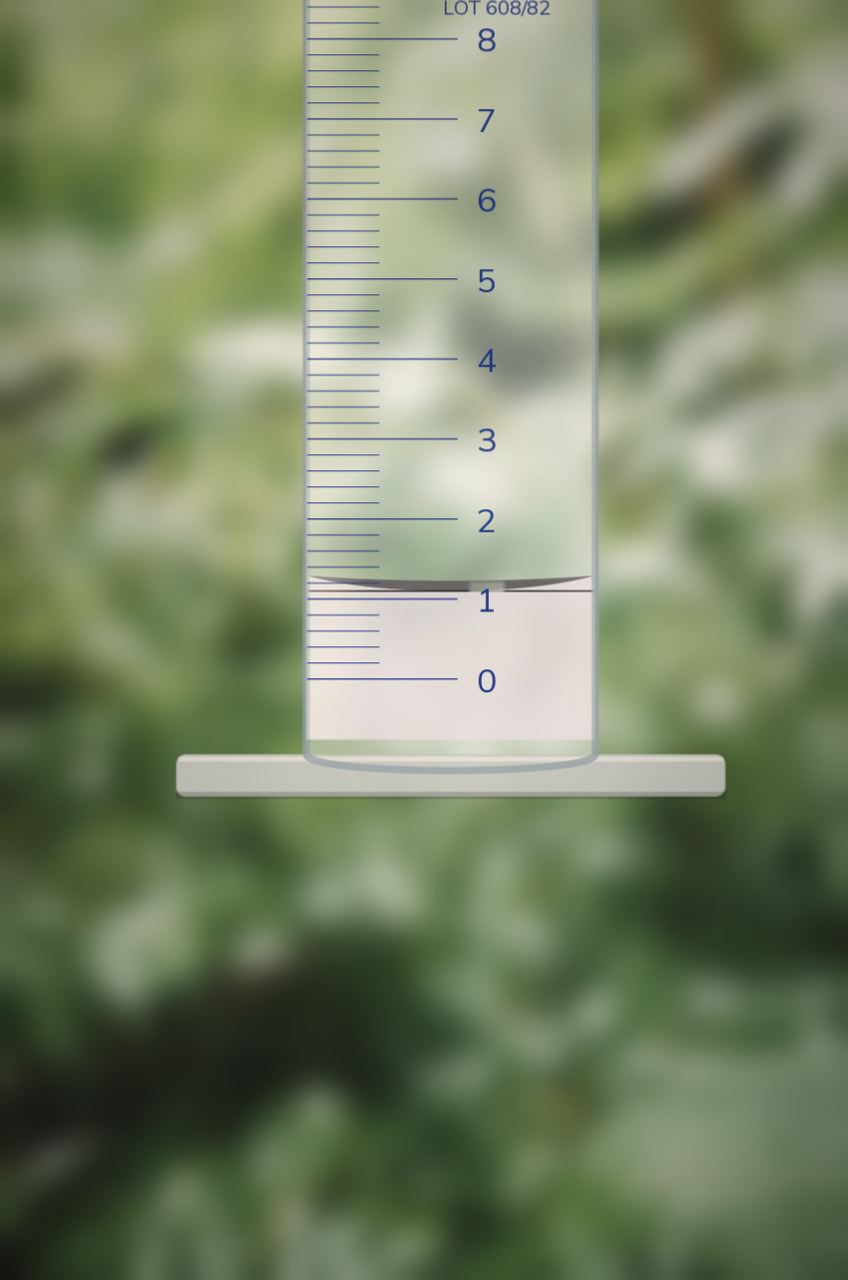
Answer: 1.1
